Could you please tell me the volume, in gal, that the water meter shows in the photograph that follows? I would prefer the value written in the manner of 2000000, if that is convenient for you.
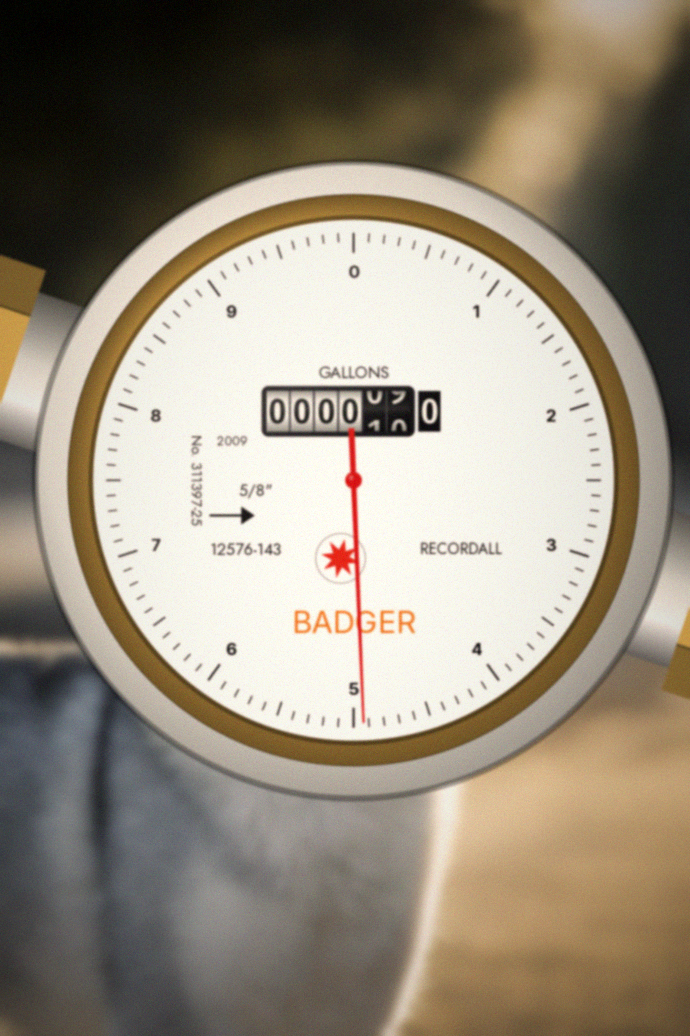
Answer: 94.9
